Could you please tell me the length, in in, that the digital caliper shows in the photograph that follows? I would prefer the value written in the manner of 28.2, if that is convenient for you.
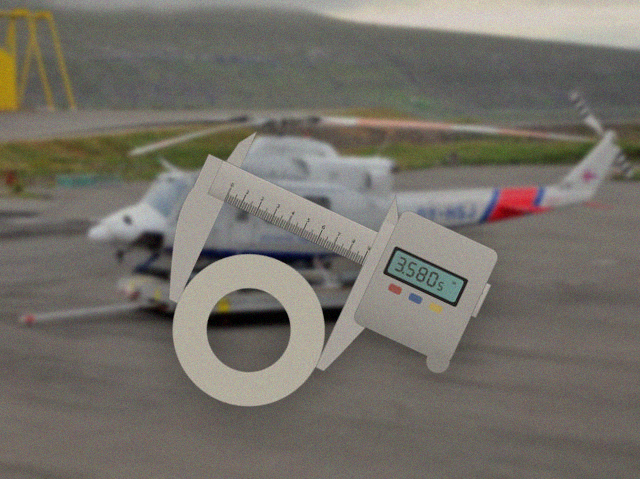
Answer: 3.5805
